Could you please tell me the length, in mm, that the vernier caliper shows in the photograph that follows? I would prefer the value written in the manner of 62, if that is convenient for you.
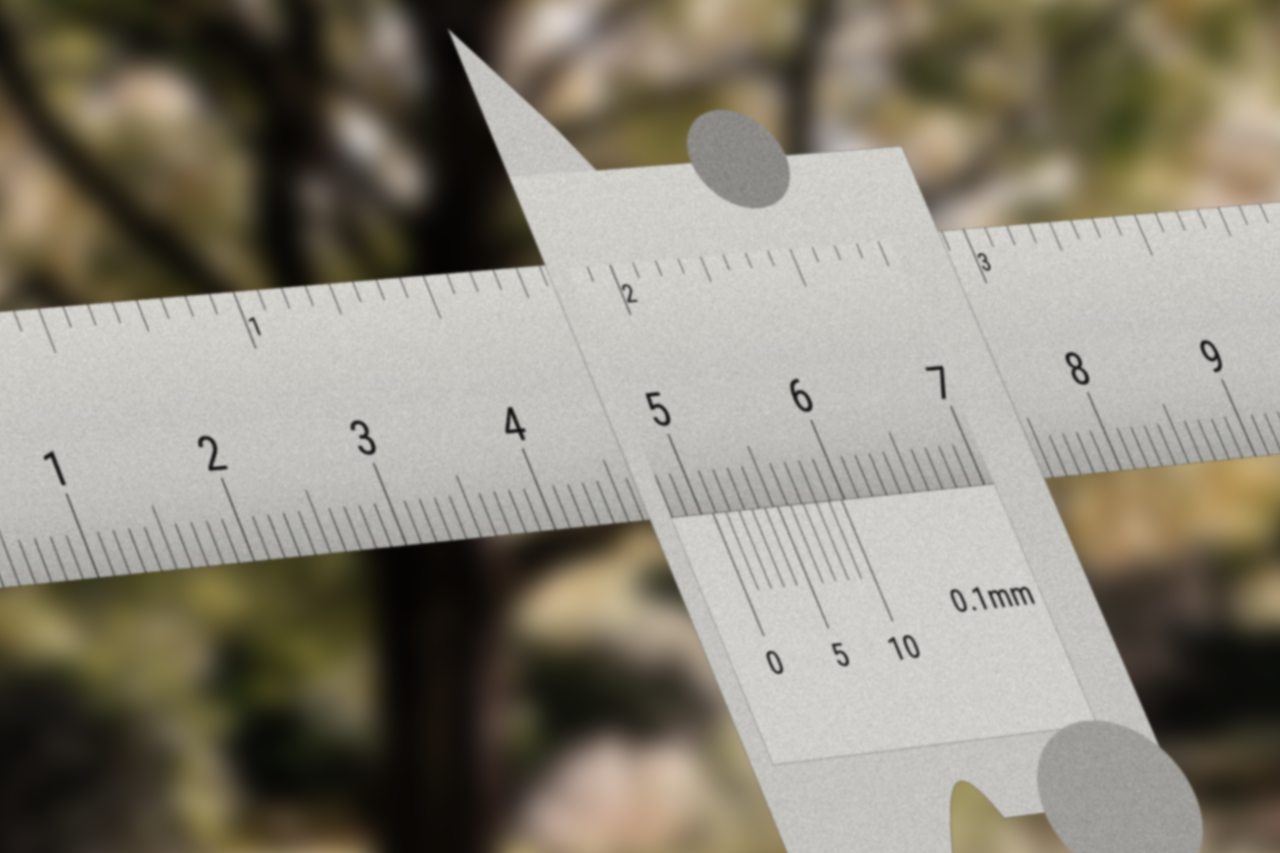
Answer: 50.8
